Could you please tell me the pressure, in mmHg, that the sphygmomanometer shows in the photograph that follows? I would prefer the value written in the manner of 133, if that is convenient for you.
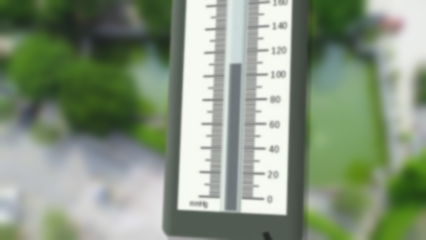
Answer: 110
